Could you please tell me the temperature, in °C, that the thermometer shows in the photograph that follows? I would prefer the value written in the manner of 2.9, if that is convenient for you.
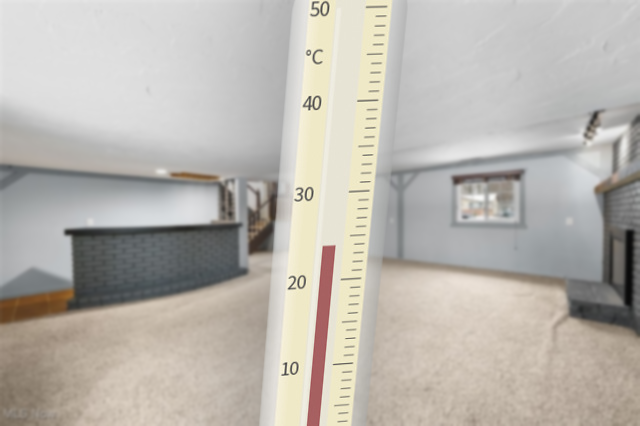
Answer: 24
